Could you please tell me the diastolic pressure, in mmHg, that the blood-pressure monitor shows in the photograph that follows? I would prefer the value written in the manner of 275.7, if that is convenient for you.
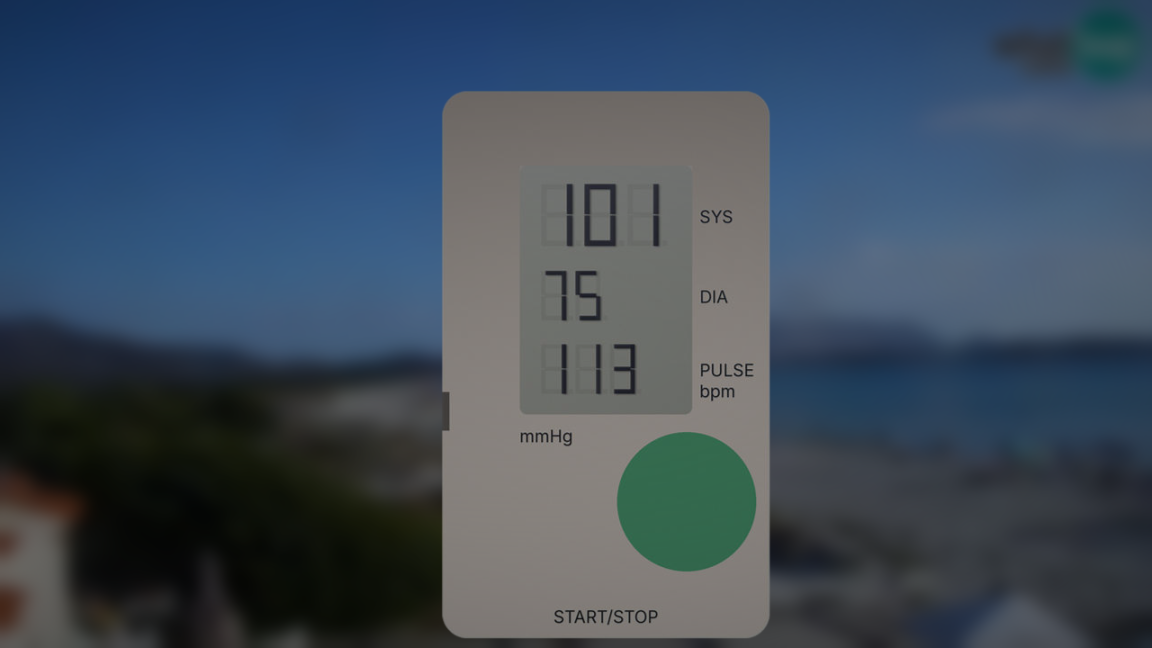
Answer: 75
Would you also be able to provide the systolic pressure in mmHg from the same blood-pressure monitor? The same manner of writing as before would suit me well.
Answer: 101
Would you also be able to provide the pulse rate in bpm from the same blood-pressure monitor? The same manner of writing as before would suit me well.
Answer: 113
